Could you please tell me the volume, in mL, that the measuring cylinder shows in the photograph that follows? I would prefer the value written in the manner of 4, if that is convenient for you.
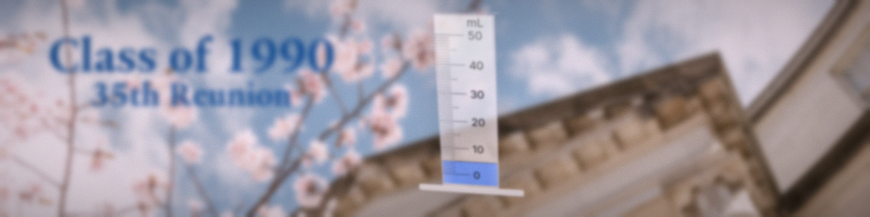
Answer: 5
